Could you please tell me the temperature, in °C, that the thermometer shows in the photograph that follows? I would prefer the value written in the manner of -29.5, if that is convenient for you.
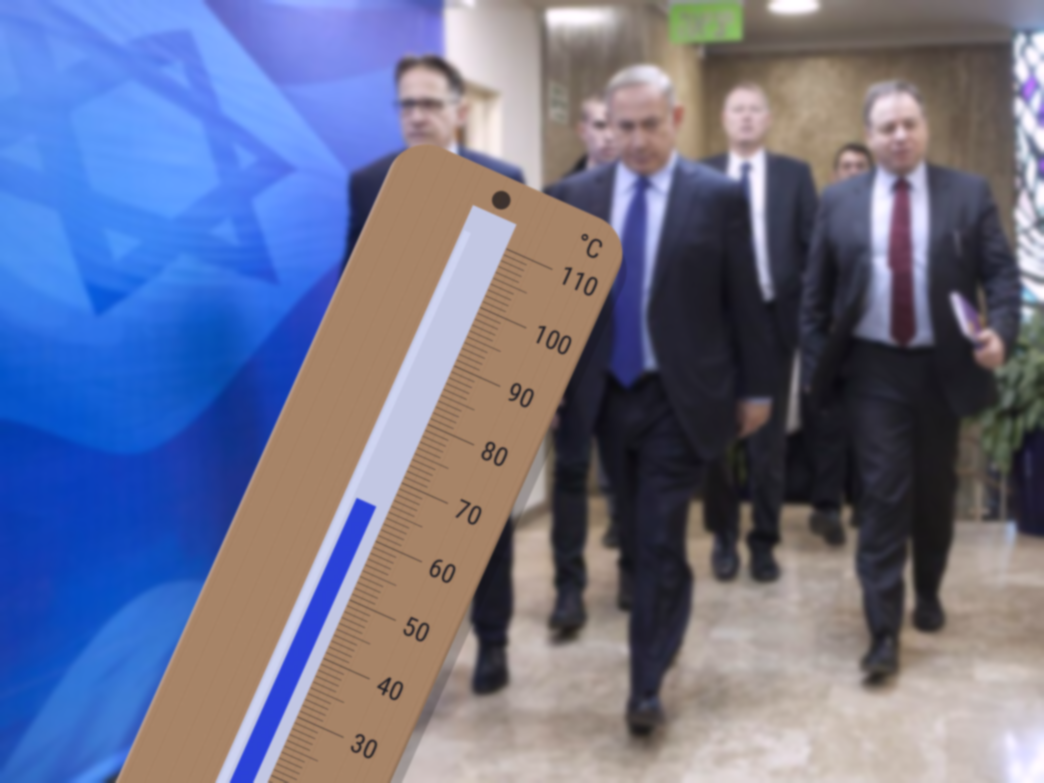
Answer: 65
